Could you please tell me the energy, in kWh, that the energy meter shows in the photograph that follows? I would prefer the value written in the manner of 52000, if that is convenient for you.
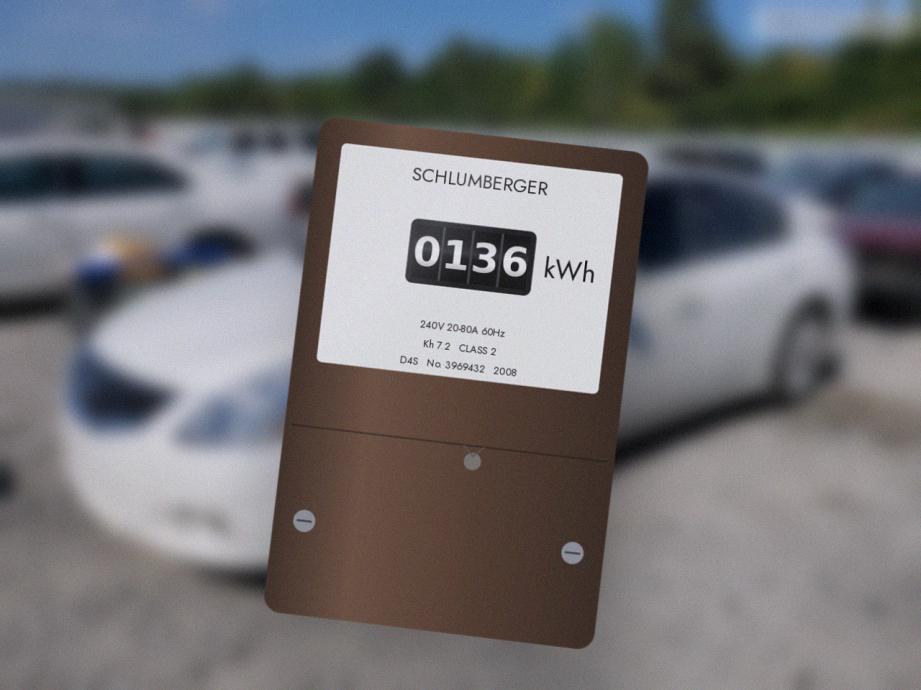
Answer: 136
